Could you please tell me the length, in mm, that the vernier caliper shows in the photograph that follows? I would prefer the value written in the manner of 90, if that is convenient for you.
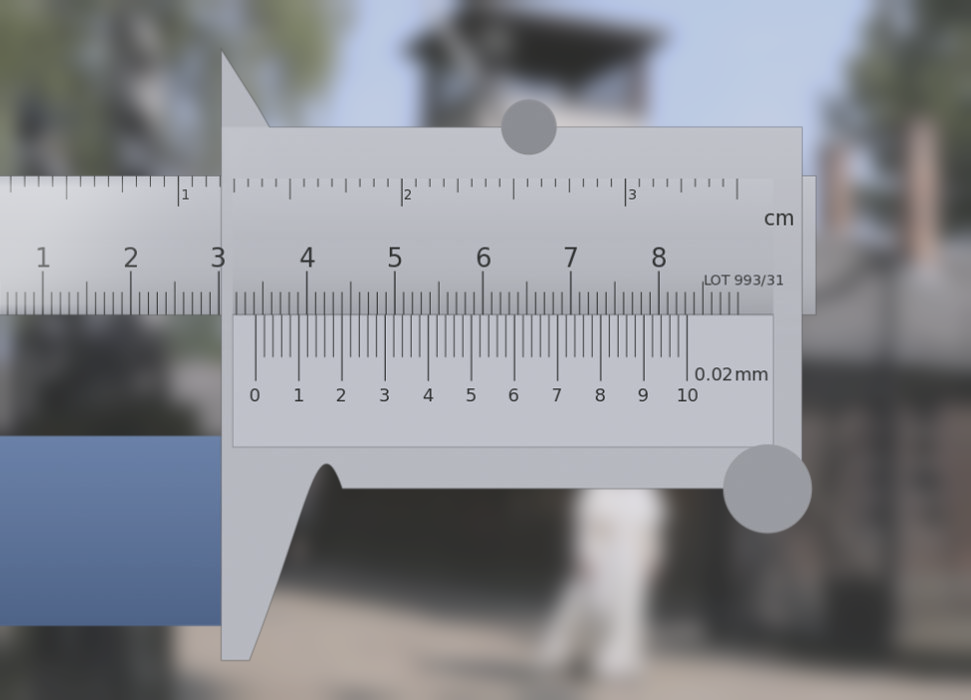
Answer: 34.2
